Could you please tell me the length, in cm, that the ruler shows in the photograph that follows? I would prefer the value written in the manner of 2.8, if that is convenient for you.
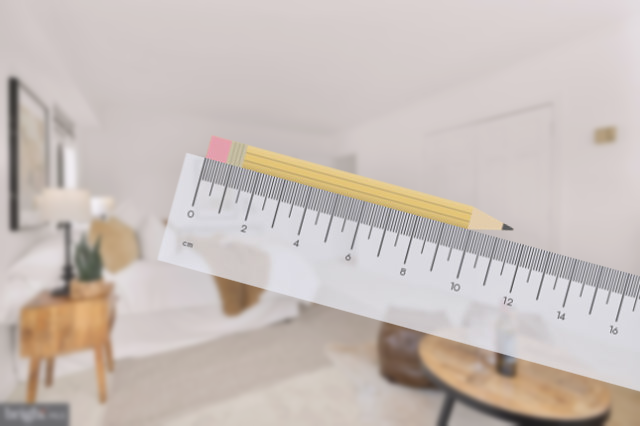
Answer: 11.5
